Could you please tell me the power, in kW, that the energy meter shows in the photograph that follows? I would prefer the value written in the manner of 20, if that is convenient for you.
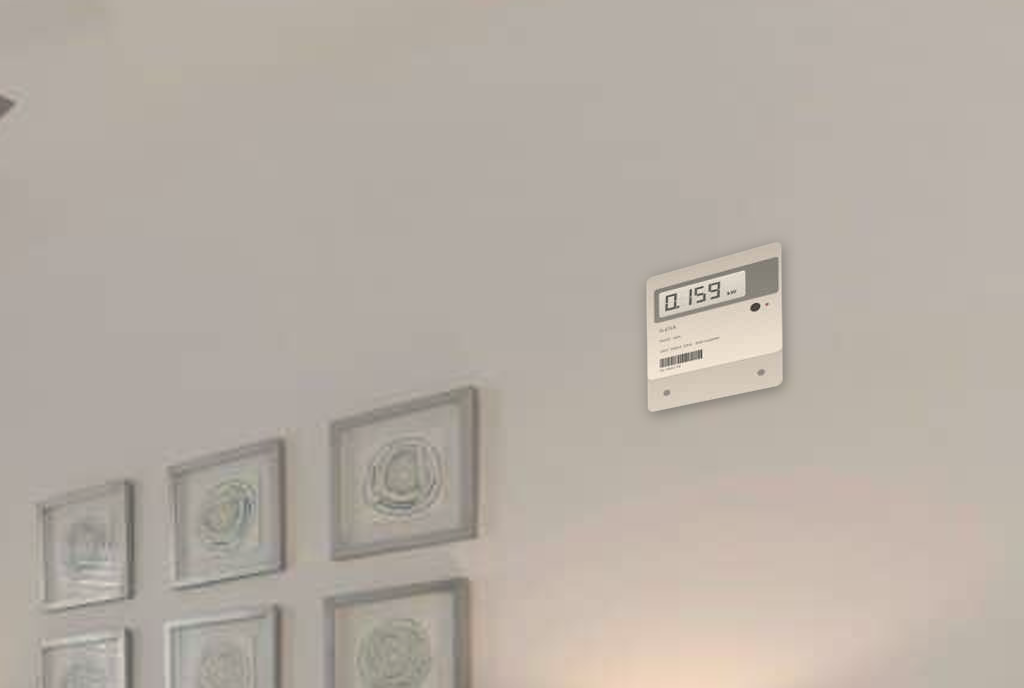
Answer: 0.159
